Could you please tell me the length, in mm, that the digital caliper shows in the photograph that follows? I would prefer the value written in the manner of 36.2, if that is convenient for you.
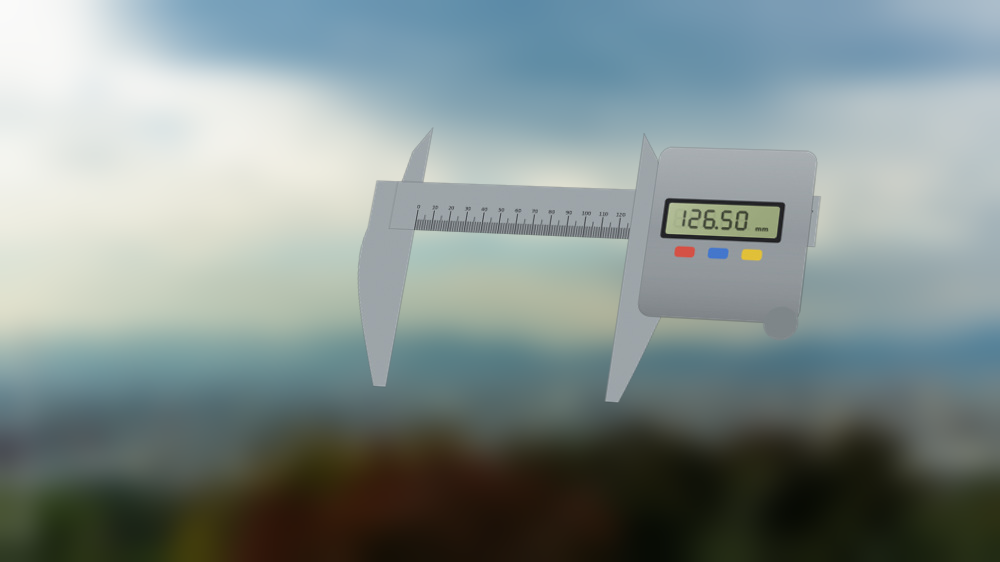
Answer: 126.50
